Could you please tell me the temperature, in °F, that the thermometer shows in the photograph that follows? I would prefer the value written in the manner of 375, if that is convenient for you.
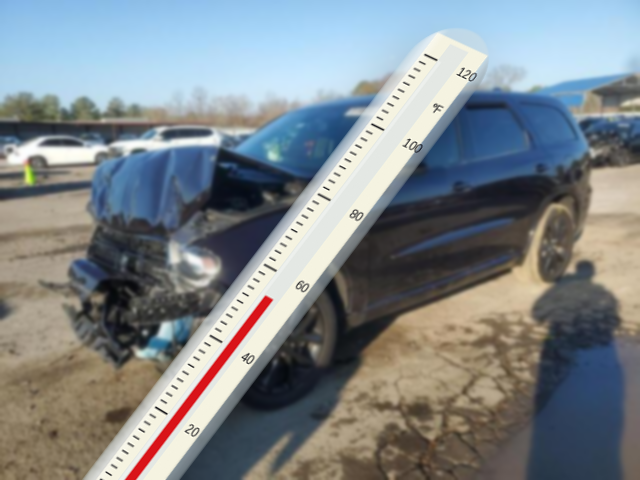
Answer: 54
